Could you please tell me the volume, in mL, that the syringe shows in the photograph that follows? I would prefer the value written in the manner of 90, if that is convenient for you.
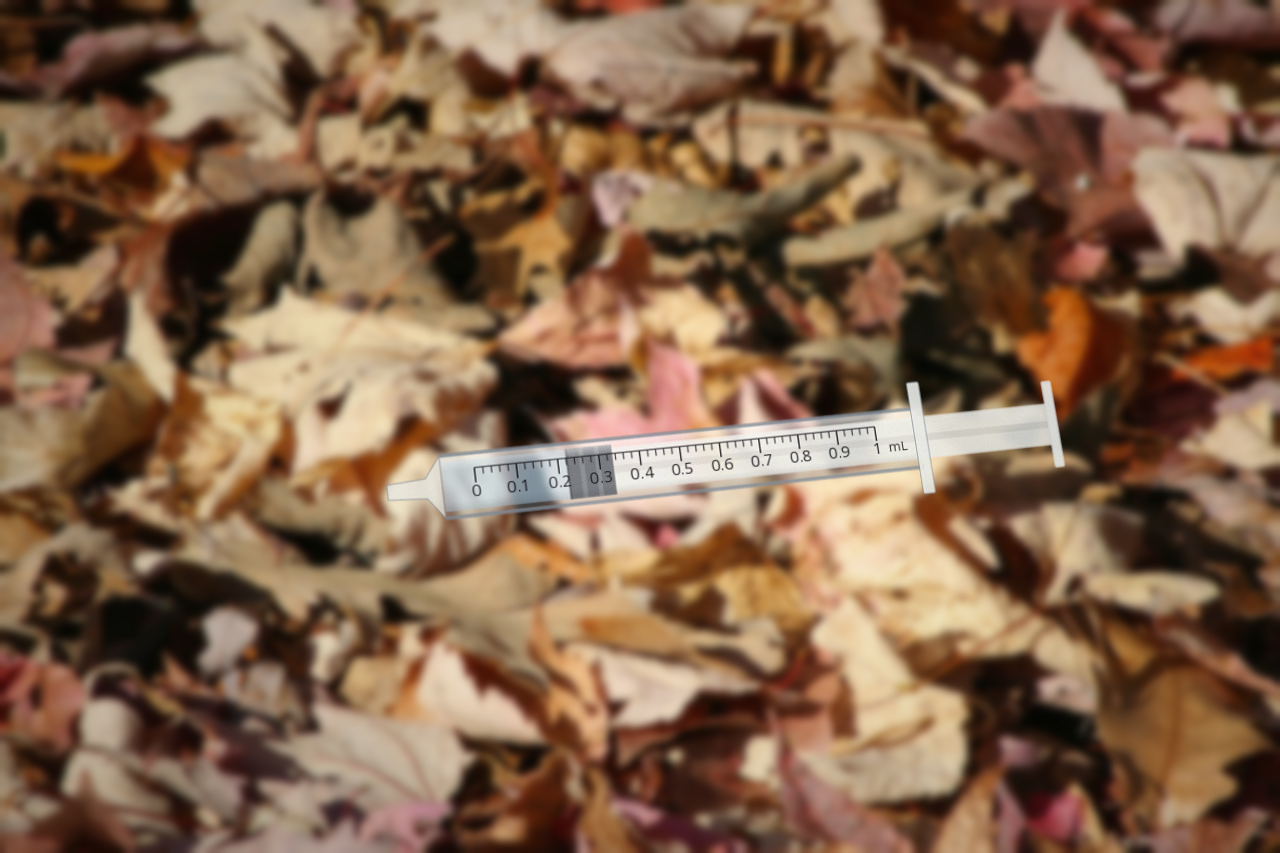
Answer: 0.22
